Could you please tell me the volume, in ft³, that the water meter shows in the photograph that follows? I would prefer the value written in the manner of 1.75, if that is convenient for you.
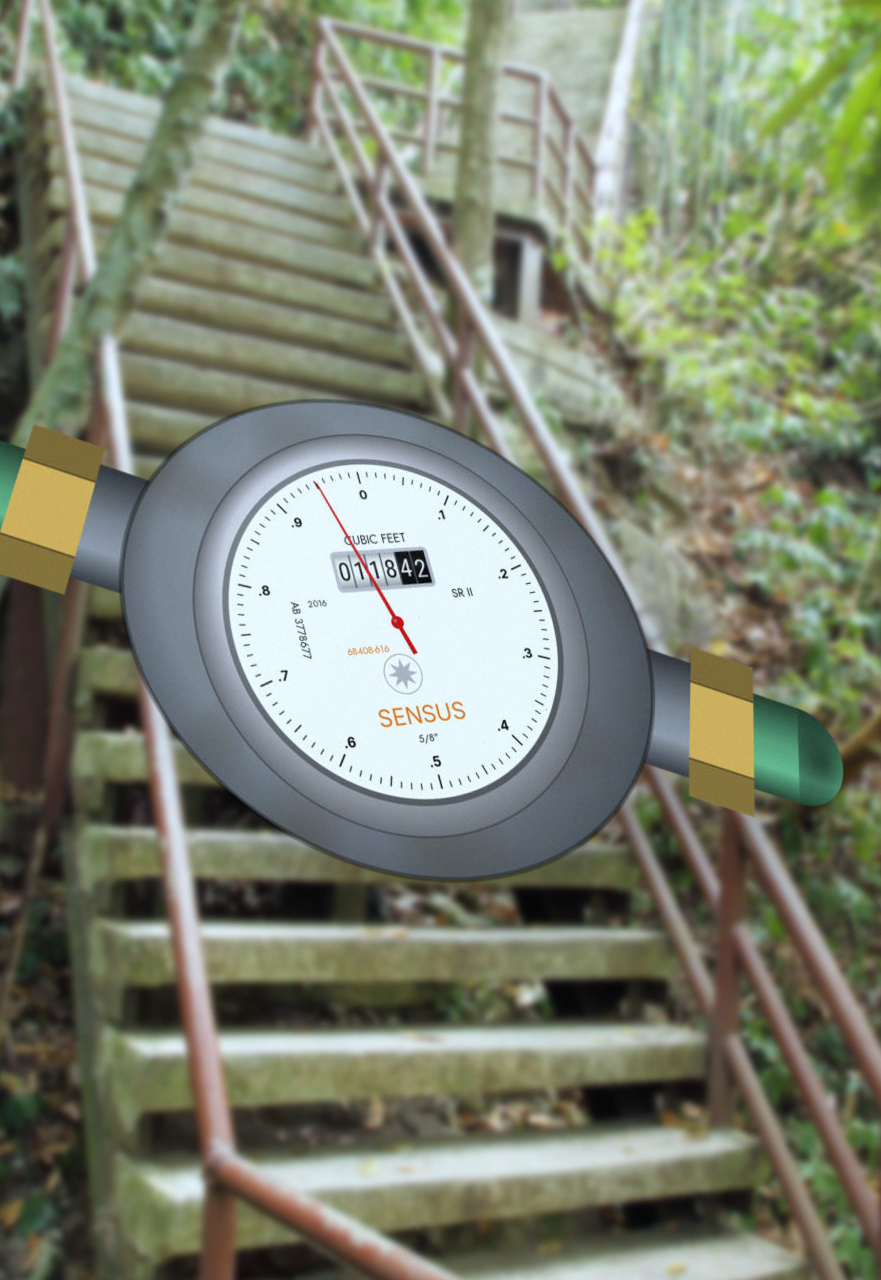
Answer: 11841.95
